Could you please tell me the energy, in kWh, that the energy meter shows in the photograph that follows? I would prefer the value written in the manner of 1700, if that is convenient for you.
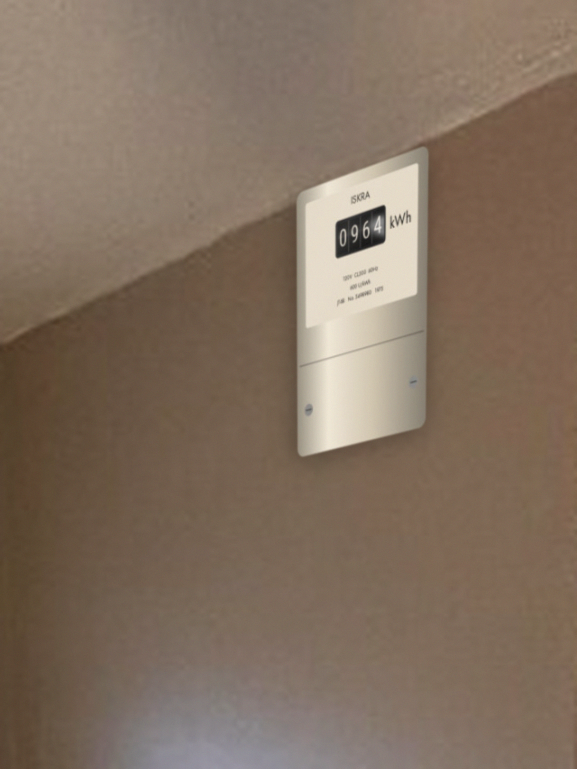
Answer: 964
